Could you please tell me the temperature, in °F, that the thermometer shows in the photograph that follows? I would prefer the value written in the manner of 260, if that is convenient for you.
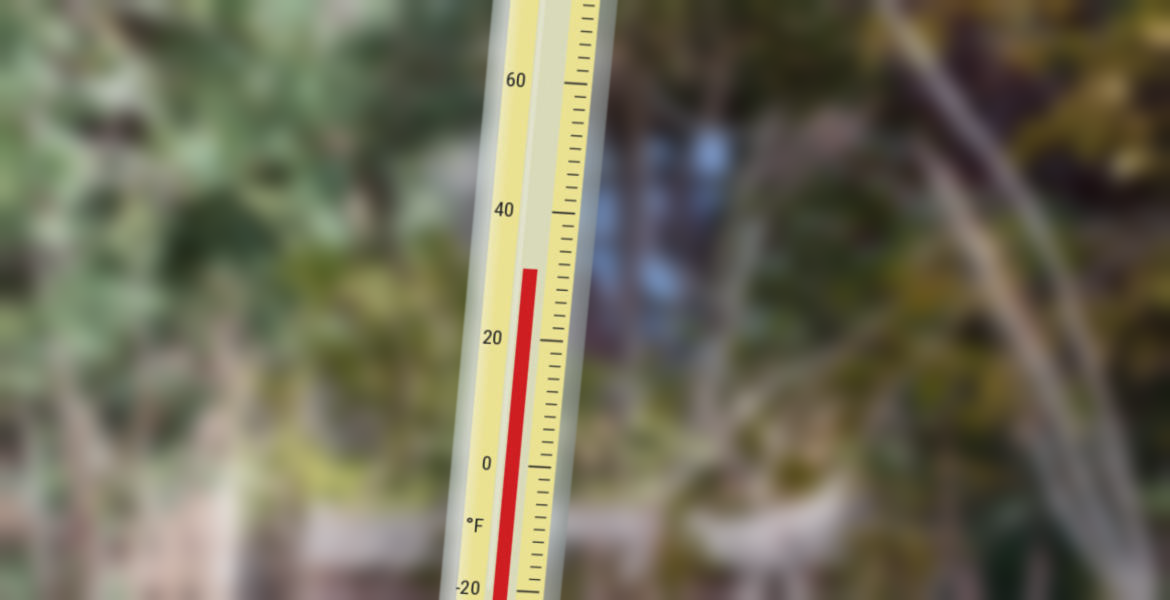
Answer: 31
